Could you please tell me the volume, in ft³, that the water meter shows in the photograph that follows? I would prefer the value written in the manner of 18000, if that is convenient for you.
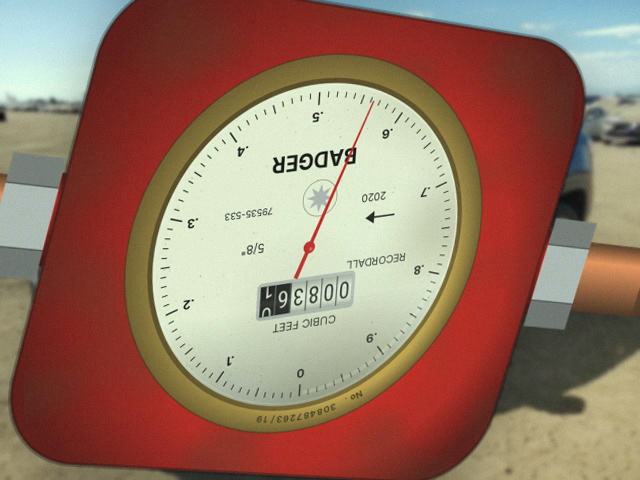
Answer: 8360.56
